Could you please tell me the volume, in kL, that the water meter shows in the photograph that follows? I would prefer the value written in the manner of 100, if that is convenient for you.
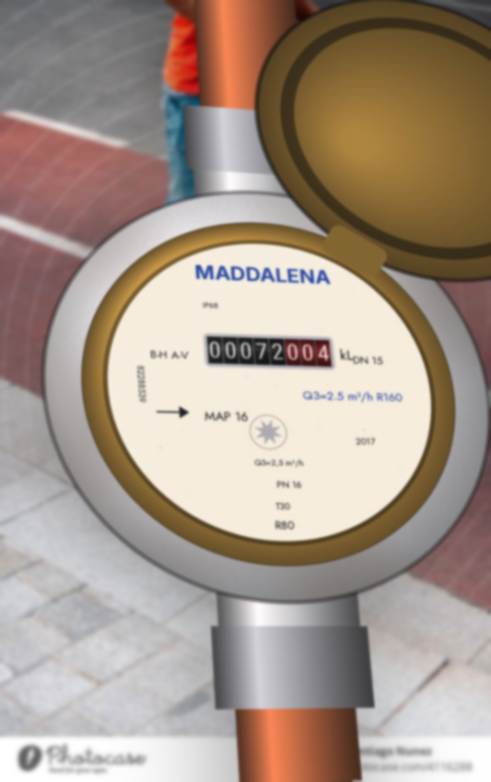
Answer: 72.004
